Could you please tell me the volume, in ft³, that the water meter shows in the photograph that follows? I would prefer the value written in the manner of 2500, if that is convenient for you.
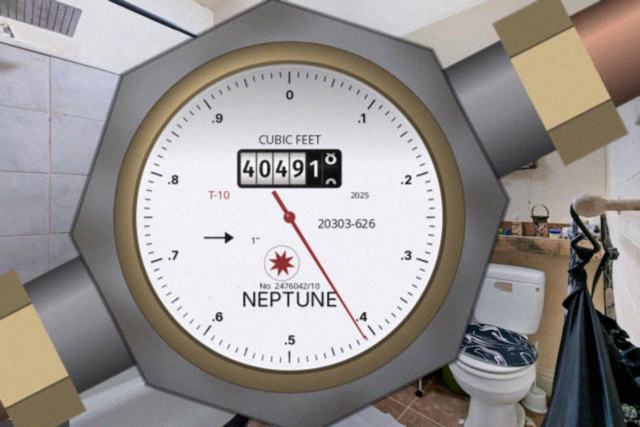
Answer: 404918.41
